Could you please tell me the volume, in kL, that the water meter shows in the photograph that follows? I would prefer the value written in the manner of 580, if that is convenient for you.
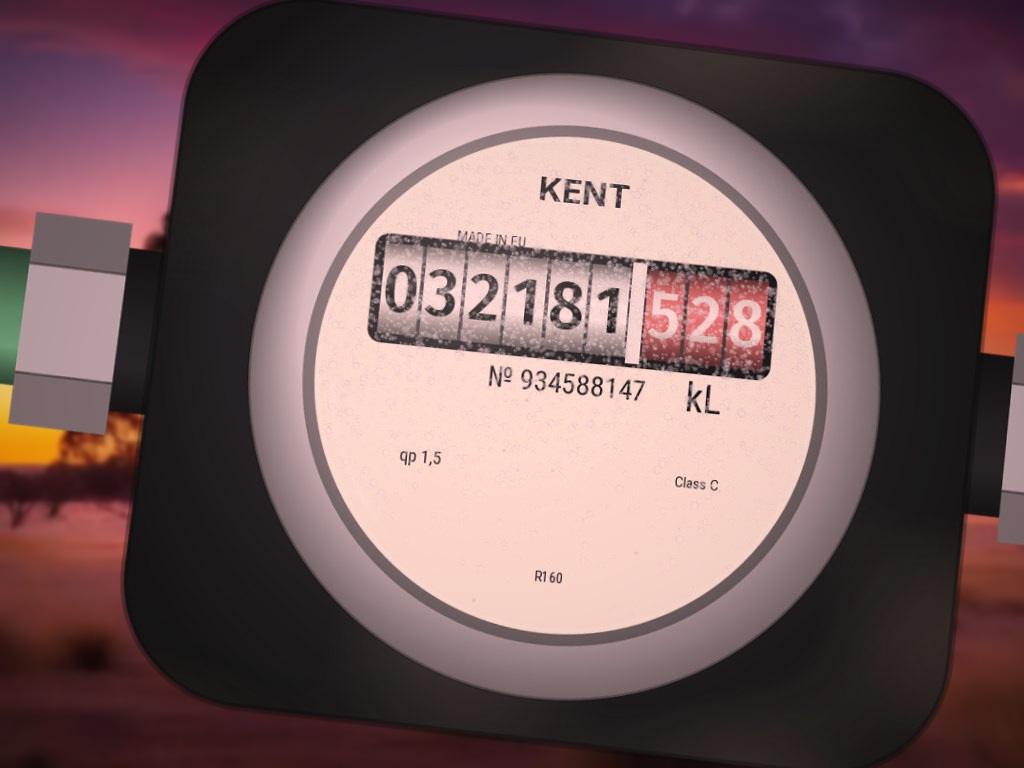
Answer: 32181.528
